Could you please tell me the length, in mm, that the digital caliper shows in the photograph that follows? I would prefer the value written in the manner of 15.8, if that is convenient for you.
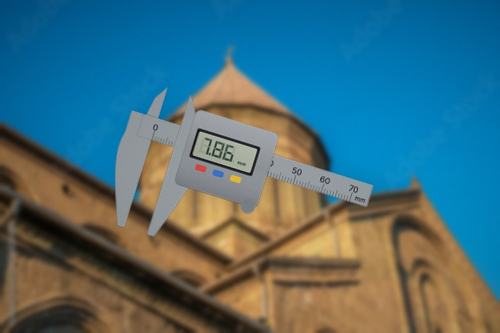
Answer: 7.86
